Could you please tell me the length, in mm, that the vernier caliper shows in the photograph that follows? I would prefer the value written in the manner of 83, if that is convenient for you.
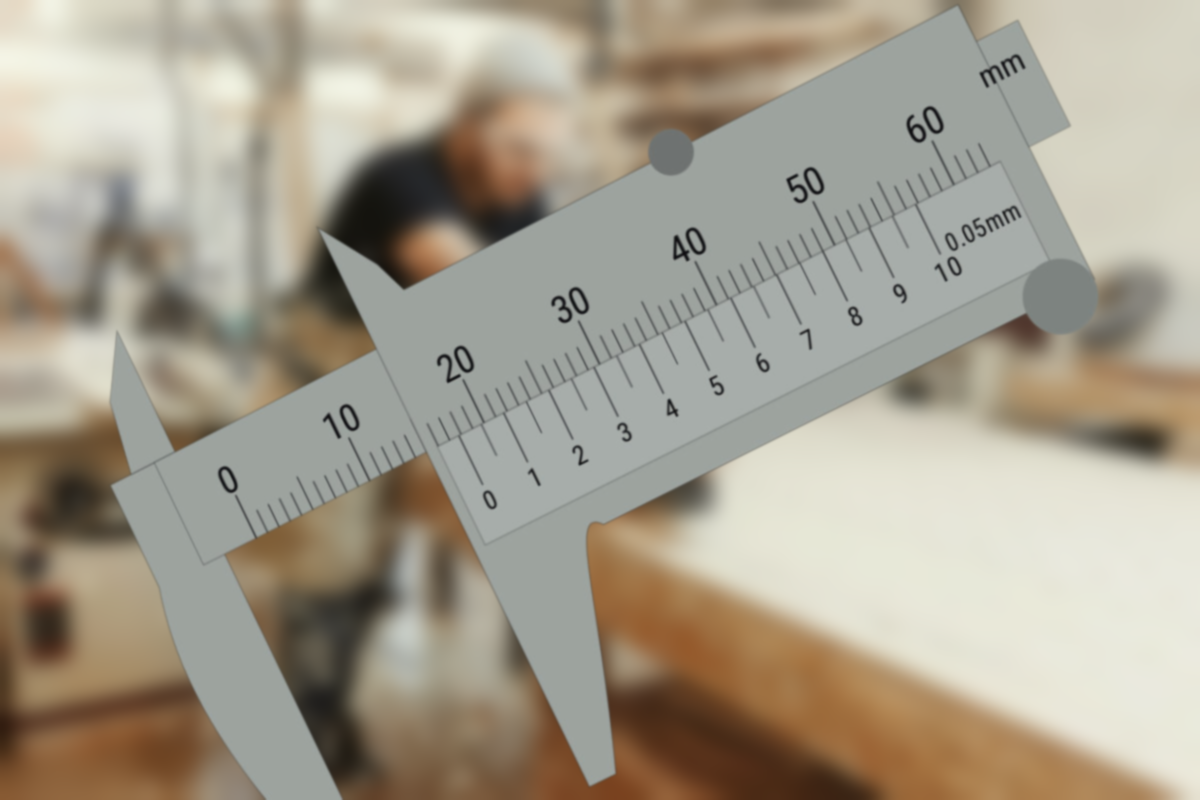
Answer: 17.8
